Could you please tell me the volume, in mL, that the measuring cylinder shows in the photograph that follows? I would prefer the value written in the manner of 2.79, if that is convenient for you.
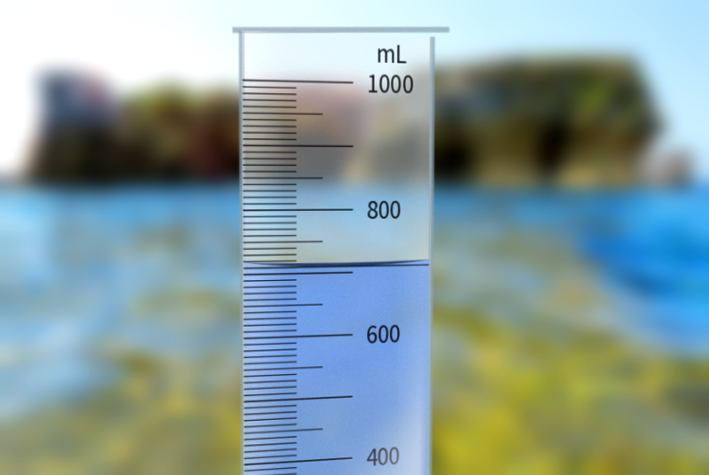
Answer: 710
